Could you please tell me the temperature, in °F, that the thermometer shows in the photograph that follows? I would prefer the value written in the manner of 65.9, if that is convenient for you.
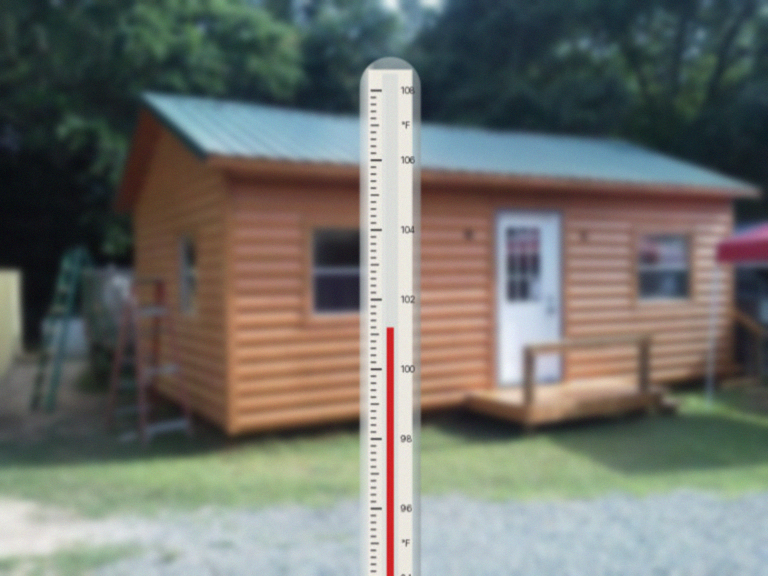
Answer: 101.2
